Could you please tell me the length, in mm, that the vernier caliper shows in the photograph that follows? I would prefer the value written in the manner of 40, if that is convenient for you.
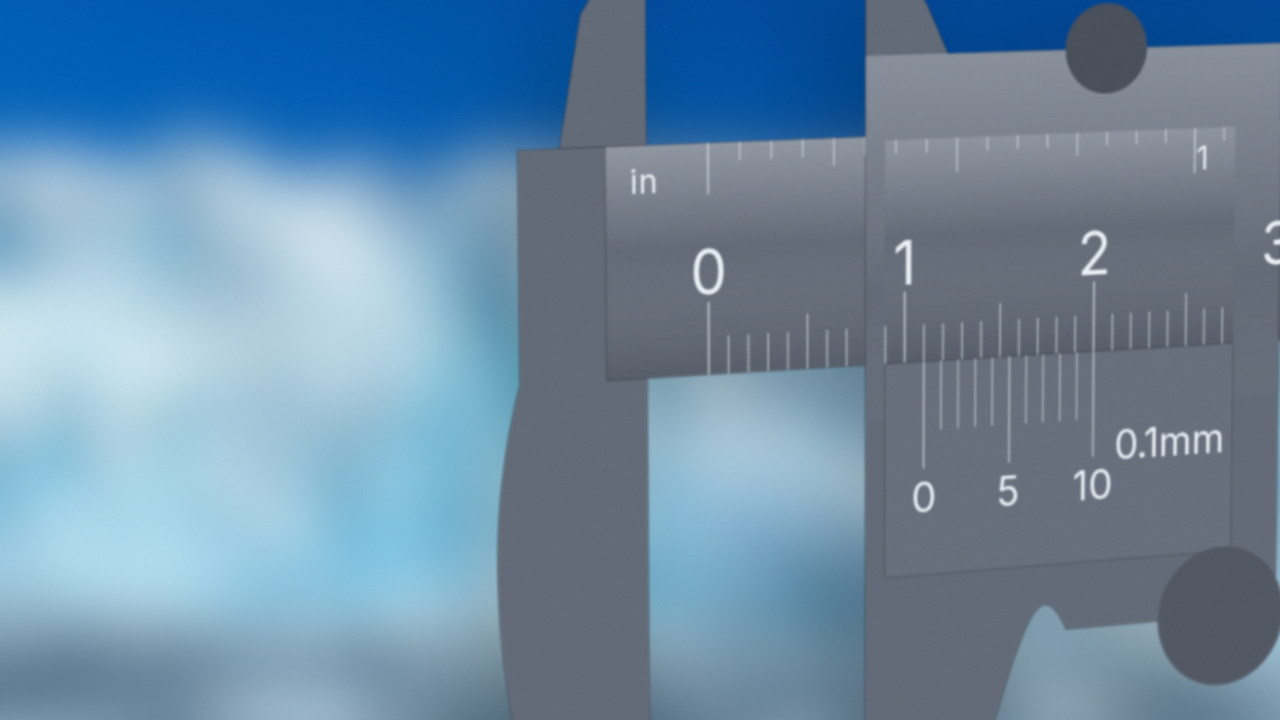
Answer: 11.0
